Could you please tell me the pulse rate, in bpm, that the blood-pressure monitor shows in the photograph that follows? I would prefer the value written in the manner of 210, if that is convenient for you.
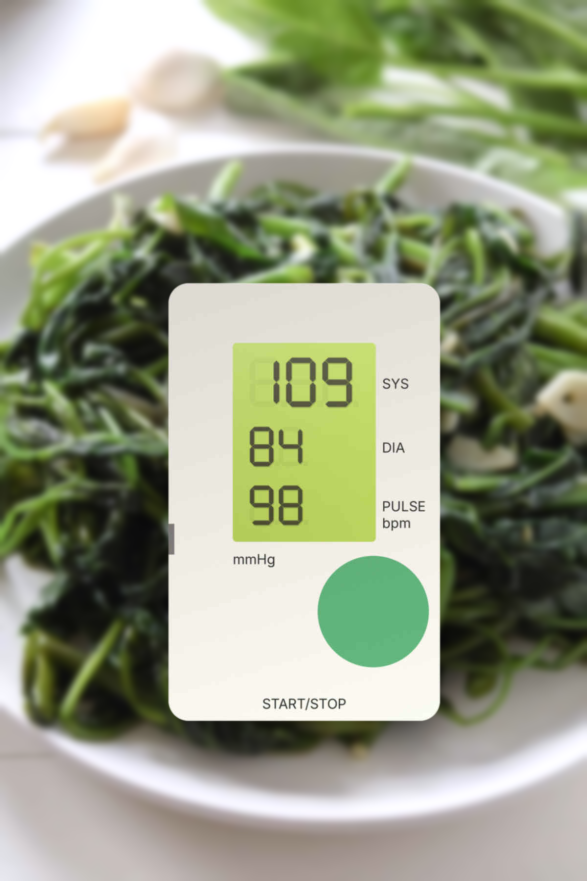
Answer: 98
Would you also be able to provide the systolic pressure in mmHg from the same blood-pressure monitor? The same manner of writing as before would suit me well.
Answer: 109
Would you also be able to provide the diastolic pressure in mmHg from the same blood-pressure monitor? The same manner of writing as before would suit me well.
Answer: 84
